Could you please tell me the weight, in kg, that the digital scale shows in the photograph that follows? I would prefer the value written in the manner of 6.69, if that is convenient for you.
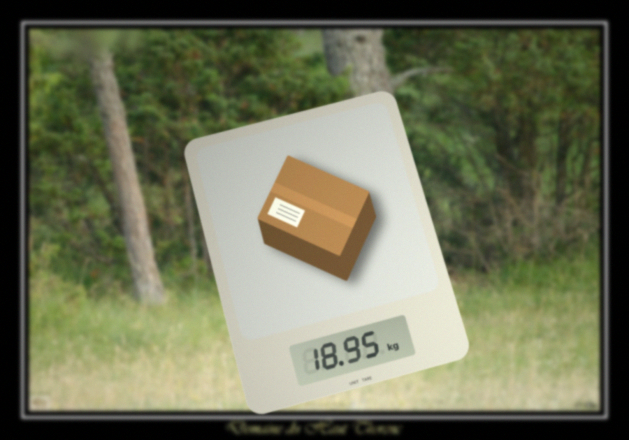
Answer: 18.95
